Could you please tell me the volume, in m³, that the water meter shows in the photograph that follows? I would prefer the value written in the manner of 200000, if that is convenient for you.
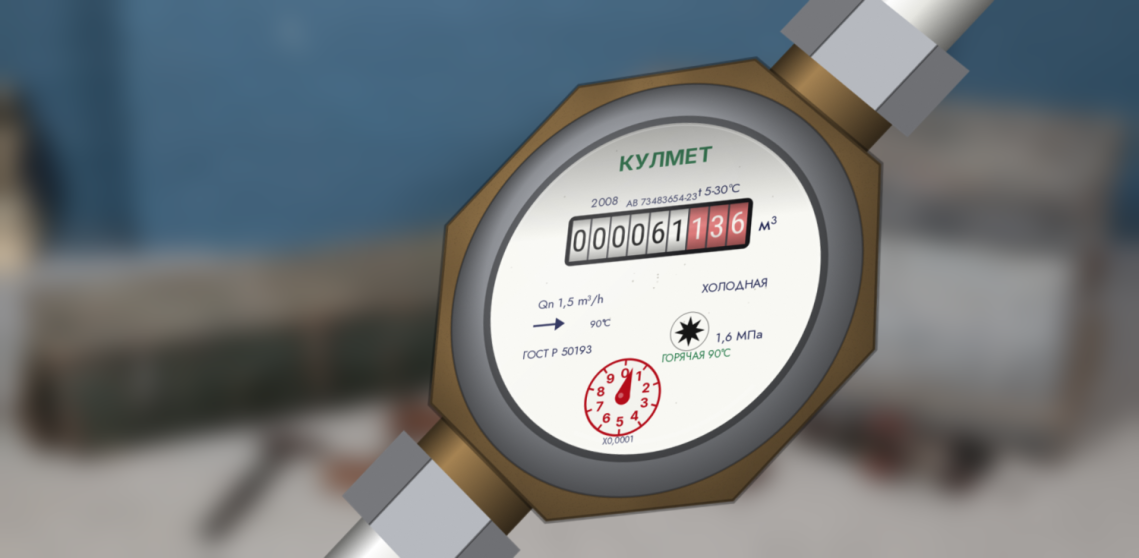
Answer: 61.1360
